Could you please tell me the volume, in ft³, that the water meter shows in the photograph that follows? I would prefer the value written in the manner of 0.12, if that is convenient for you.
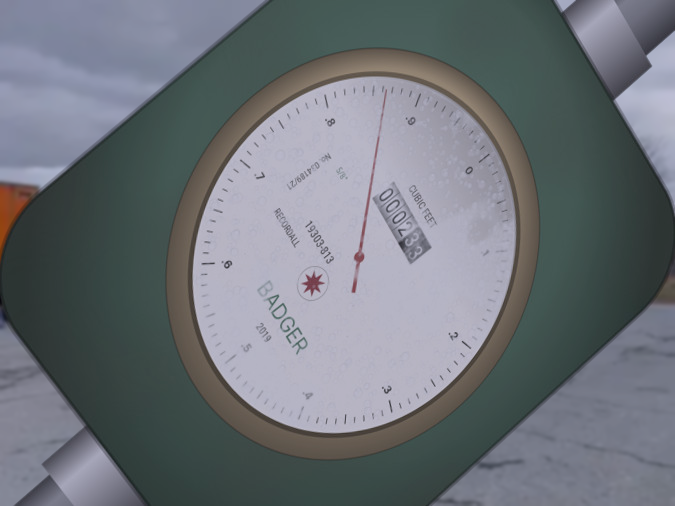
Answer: 232.86
